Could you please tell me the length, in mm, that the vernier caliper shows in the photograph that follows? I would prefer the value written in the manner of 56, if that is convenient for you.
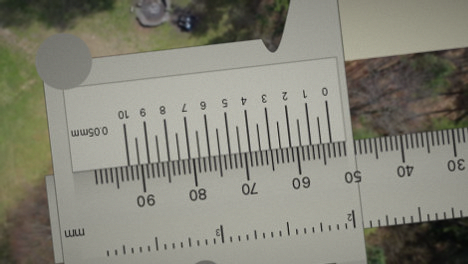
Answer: 53.5
